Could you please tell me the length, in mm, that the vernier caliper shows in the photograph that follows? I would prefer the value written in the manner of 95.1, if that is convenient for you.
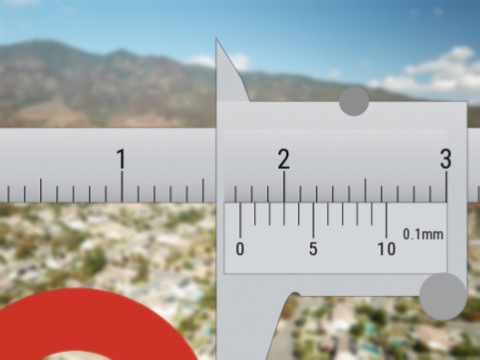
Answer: 17.3
